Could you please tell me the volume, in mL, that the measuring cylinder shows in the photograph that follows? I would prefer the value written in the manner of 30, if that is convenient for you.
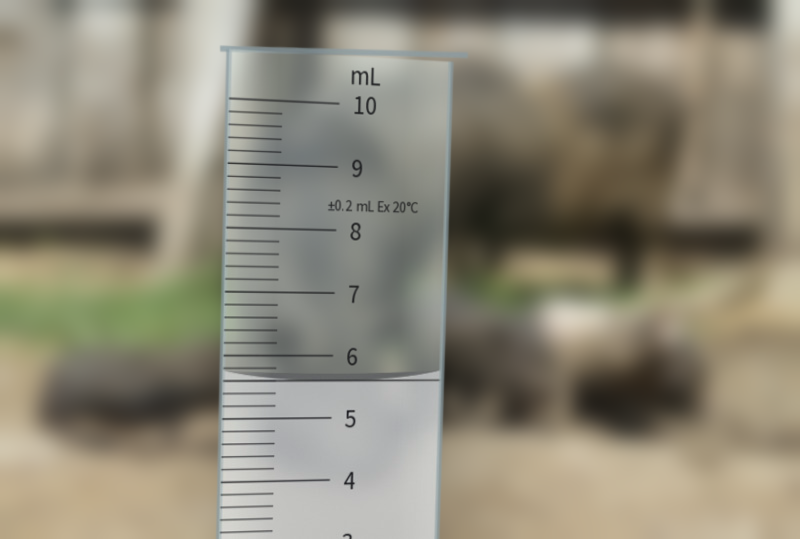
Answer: 5.6
